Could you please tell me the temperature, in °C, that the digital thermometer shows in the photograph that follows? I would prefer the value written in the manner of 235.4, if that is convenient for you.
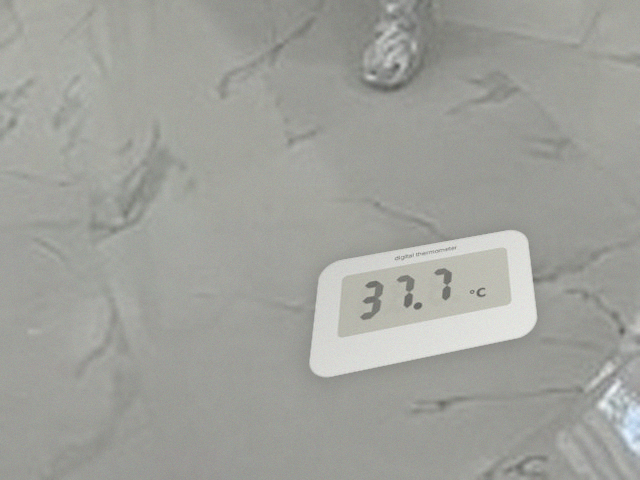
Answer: 37.7
